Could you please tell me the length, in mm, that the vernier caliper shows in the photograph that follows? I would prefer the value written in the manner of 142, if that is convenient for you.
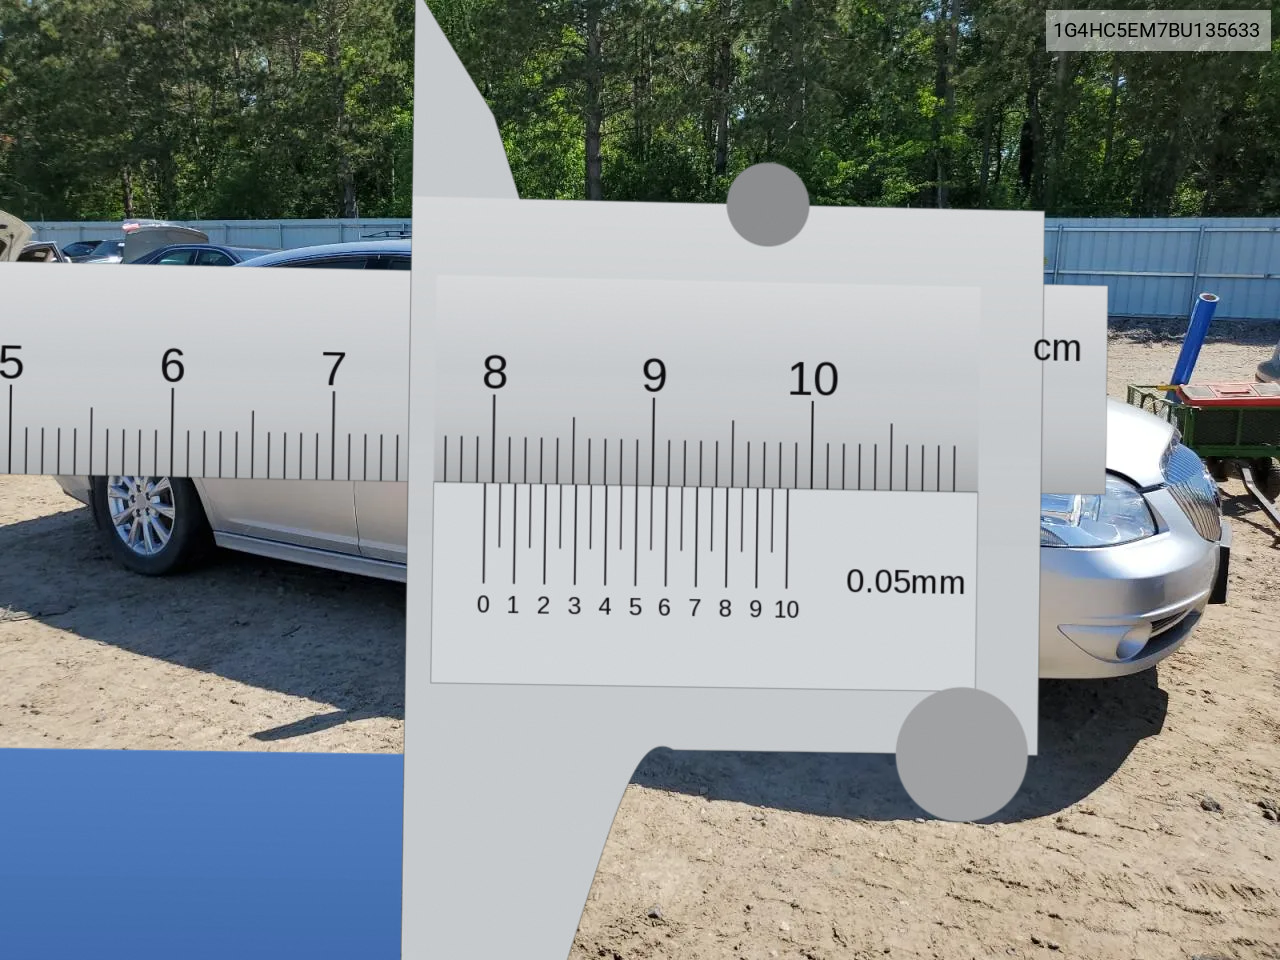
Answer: 79.5
